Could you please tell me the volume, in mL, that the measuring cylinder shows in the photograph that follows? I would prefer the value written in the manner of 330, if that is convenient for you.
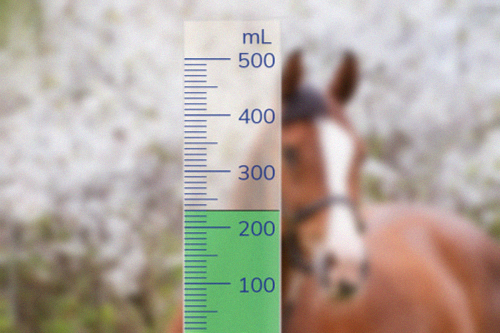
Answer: 230
